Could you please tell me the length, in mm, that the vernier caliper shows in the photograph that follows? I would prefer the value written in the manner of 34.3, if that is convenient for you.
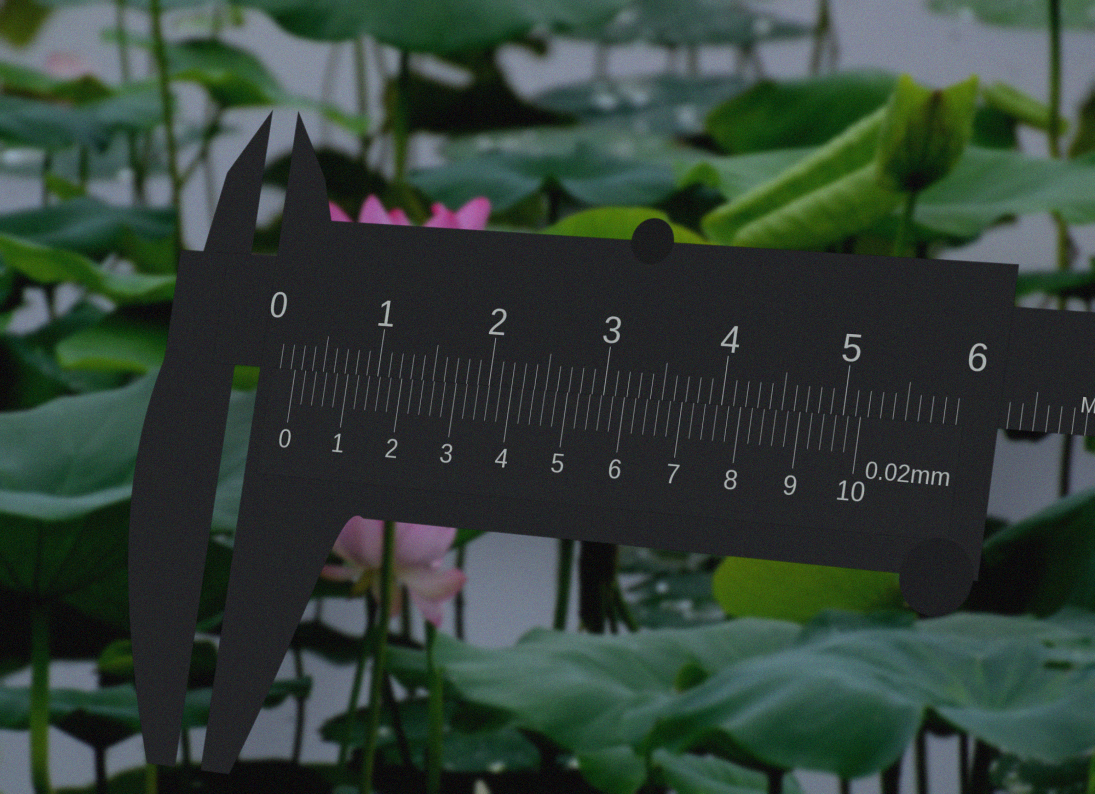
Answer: 2.4
